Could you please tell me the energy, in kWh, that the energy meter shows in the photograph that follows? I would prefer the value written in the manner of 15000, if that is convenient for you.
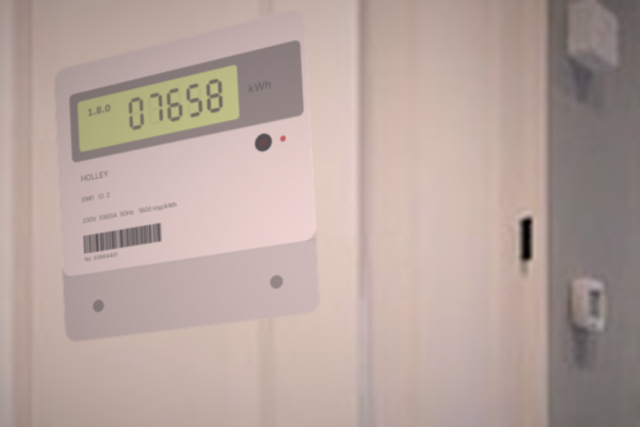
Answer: 7658
